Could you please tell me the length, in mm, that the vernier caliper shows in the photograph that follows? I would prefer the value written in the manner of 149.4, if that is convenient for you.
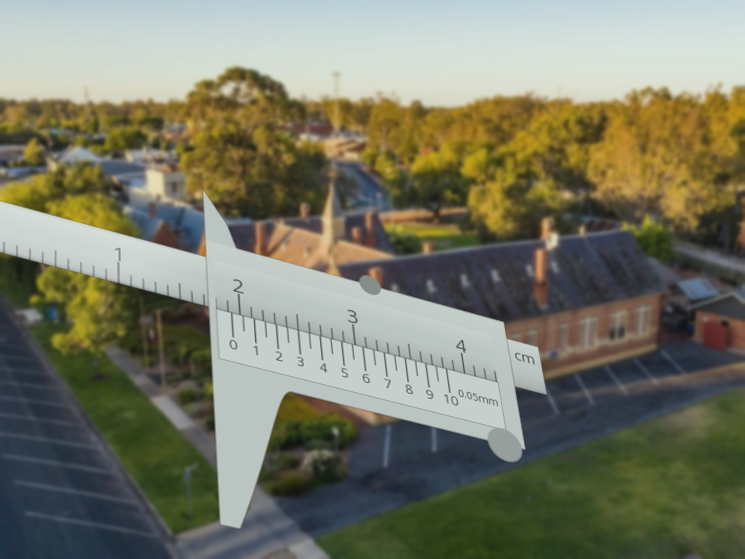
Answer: 19.3
